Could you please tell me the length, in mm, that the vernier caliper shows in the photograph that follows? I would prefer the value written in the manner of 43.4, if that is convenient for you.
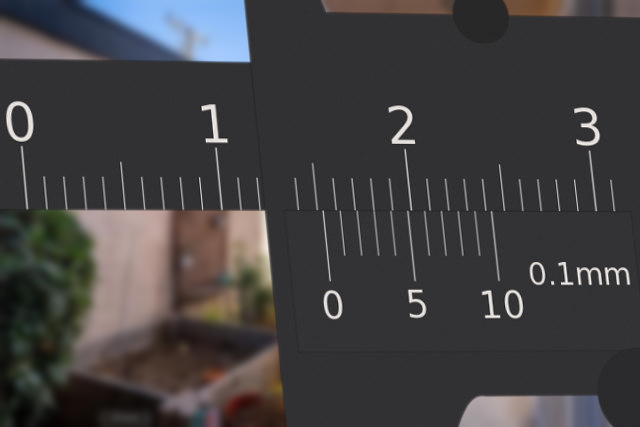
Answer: 15.3
